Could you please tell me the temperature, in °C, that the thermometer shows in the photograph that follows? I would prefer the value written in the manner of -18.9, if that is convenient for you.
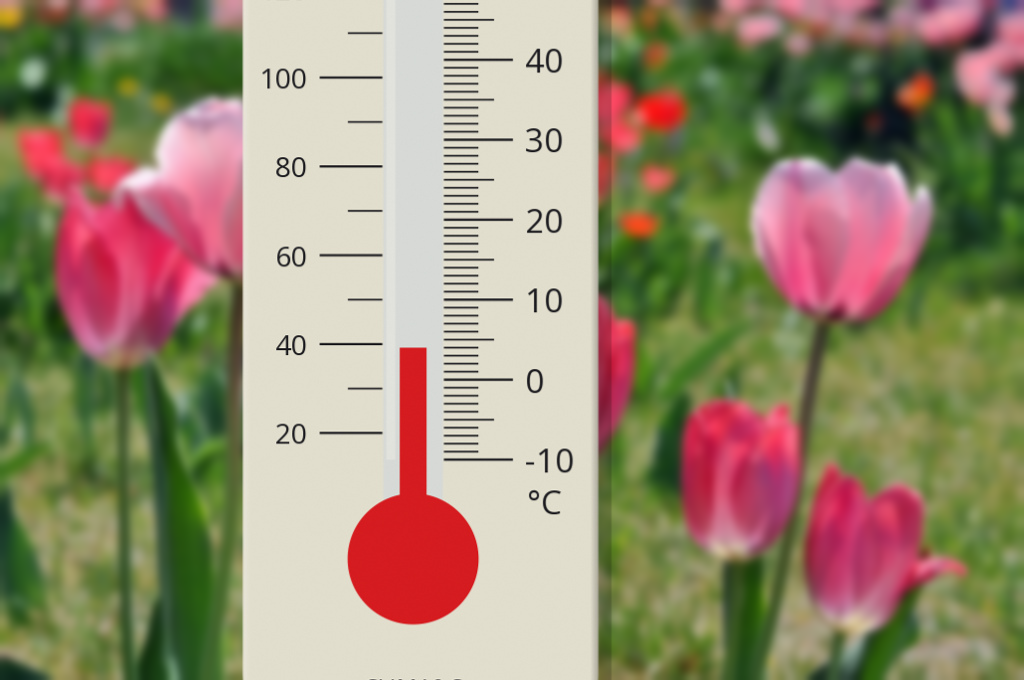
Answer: 4
